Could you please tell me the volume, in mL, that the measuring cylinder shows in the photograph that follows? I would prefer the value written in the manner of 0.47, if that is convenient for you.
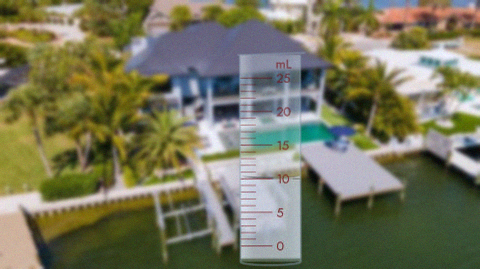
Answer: 10
